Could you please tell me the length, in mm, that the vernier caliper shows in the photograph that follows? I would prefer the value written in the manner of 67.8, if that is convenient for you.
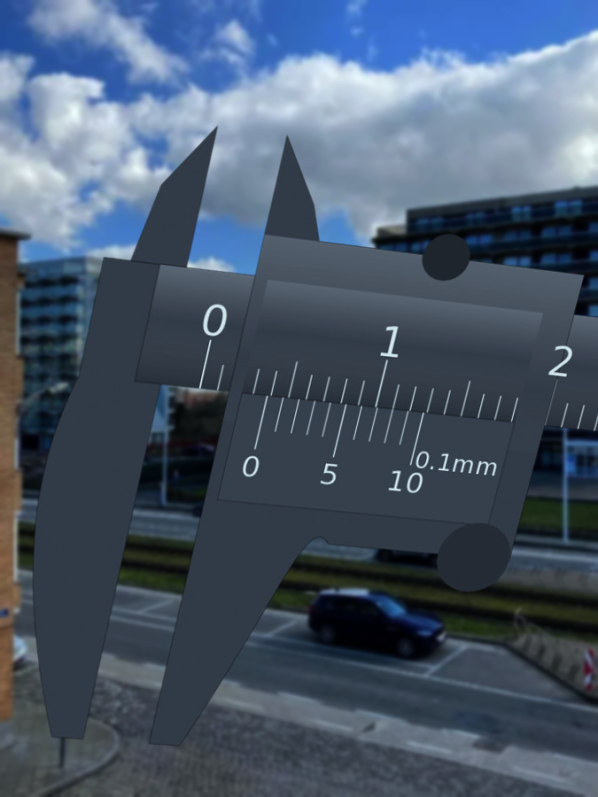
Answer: 3.8
